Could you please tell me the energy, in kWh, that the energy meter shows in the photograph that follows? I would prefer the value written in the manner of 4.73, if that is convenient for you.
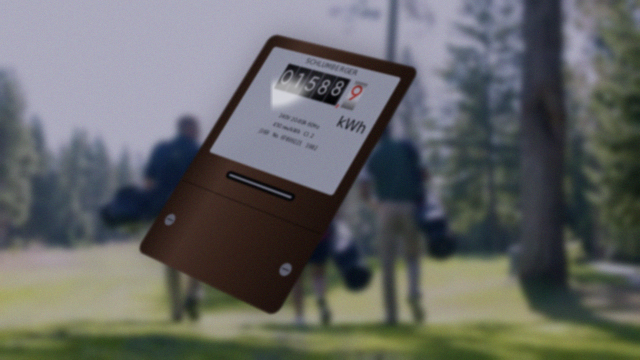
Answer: 1588.9
